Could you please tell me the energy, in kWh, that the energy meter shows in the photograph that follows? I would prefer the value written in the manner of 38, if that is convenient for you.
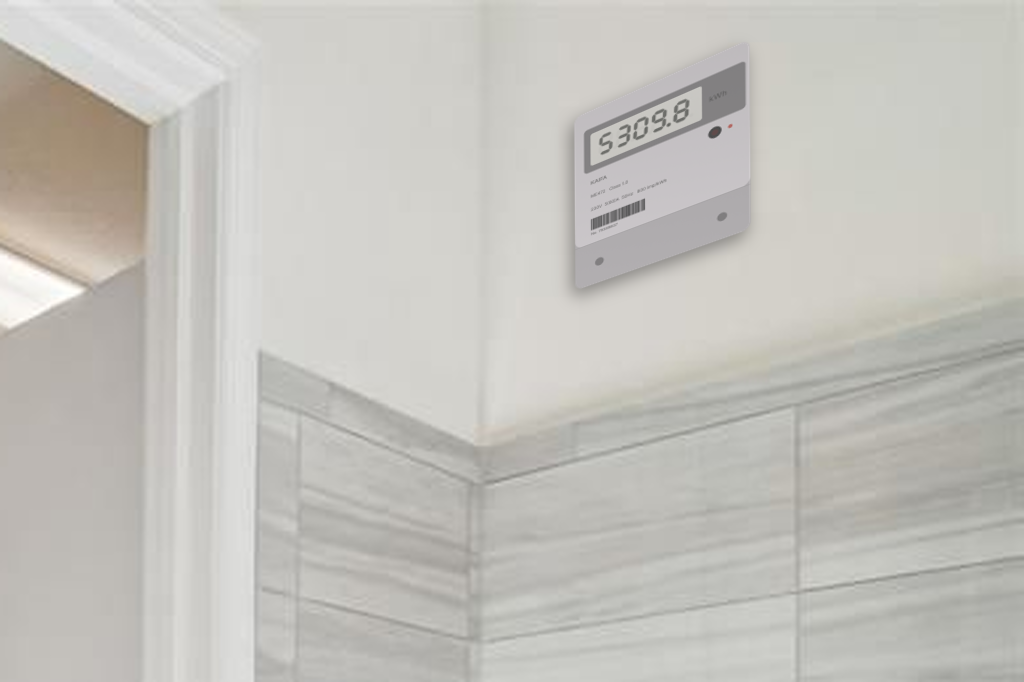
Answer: 5309.8
